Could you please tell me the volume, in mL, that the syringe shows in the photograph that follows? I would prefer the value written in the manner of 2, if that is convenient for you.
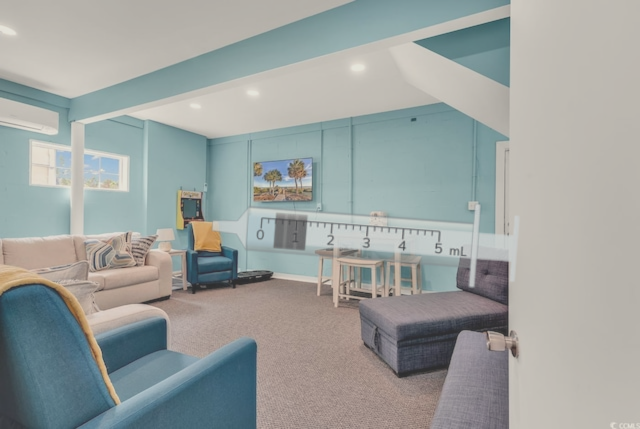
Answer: 0.4
